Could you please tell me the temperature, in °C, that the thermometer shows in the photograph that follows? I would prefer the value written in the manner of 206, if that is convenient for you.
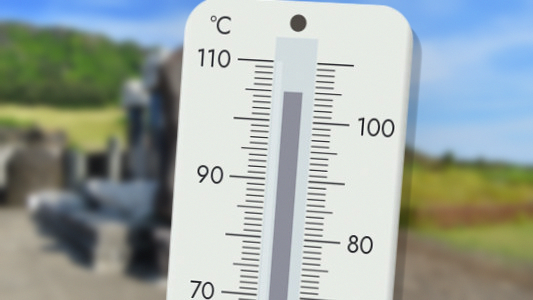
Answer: 105
